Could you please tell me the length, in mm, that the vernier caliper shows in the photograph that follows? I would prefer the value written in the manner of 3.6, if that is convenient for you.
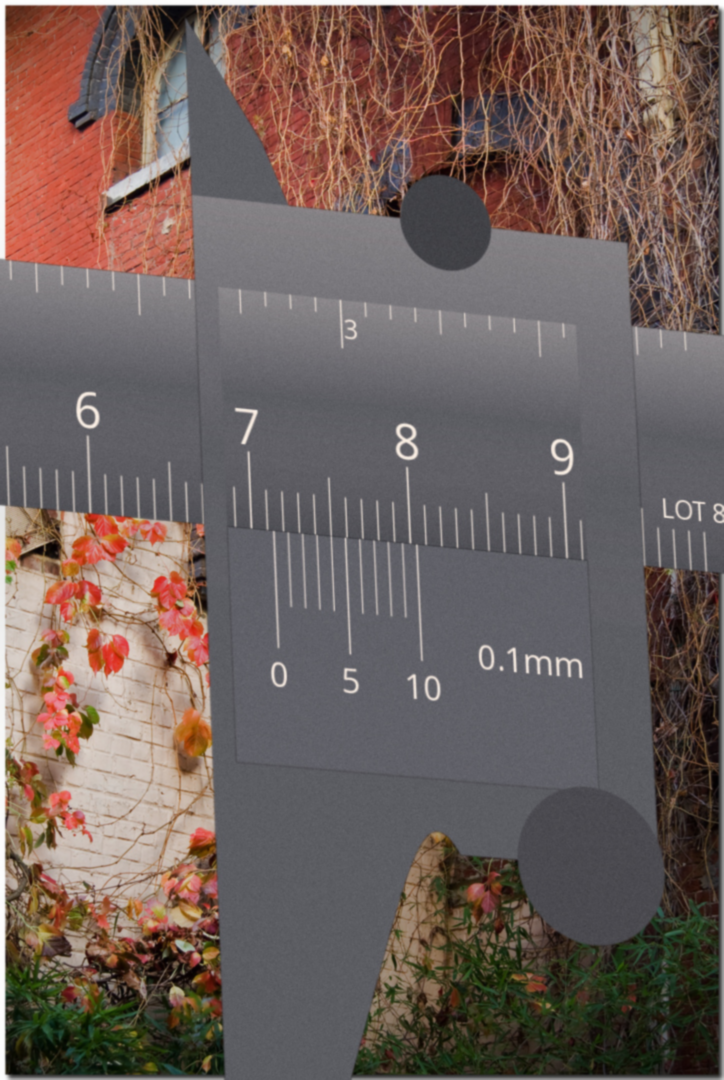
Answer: 71.4
